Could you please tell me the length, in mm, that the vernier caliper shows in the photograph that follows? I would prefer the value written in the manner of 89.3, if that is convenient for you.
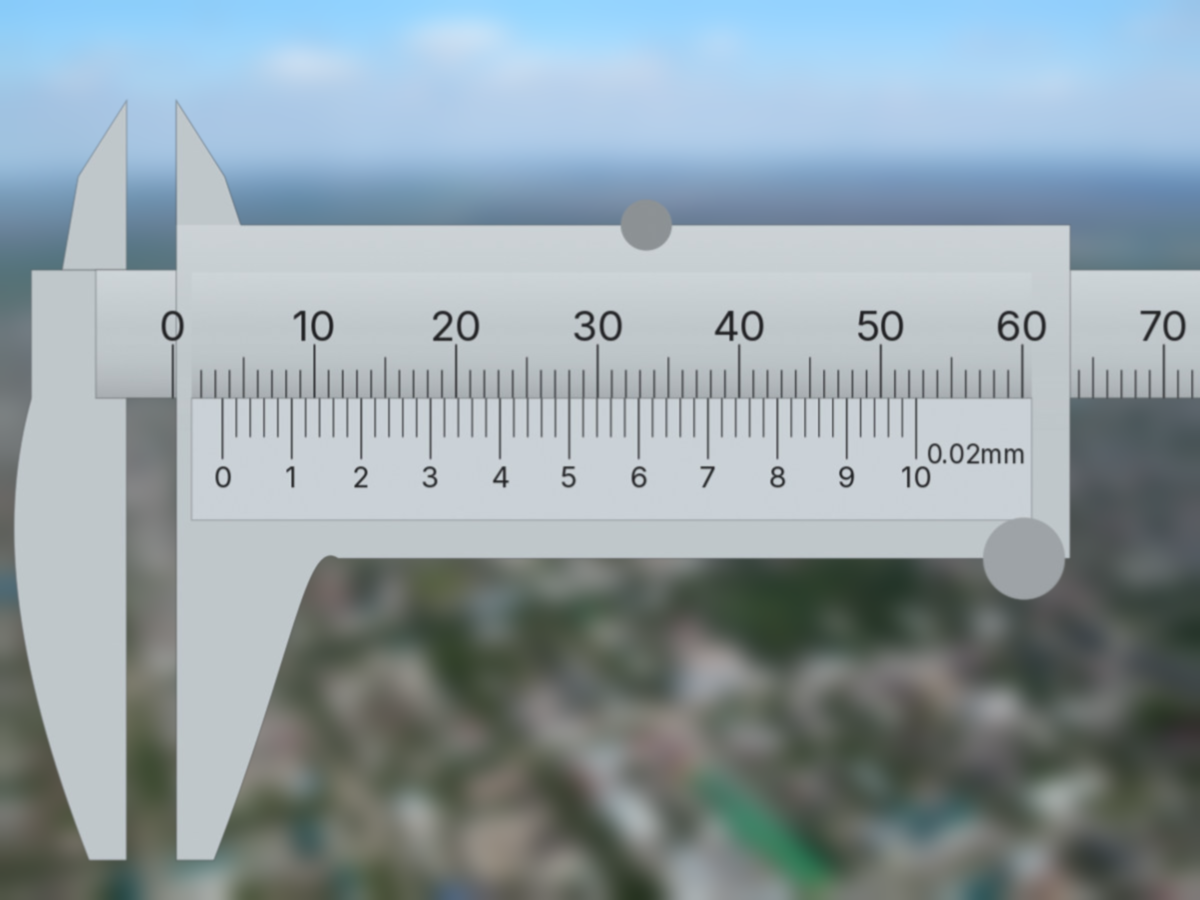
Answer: 3.5
